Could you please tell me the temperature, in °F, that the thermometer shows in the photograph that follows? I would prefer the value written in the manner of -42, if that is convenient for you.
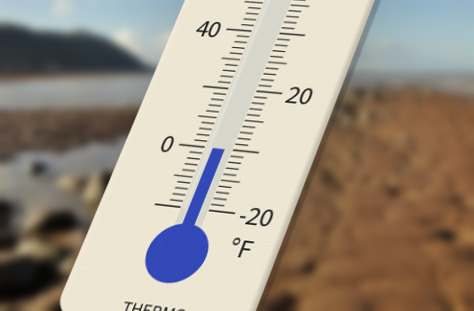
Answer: 0
